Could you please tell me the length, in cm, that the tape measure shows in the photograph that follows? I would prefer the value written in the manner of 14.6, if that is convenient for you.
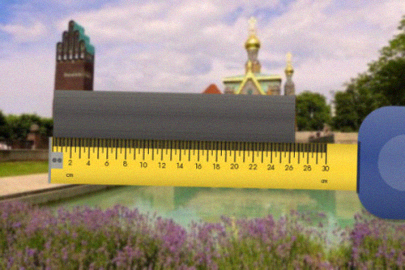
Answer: 26.5
